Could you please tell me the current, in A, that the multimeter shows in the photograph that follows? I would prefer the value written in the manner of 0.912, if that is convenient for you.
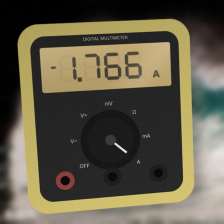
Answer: -1.766
